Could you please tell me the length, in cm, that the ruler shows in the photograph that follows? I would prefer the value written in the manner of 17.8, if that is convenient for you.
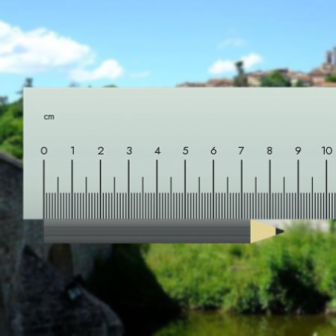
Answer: 8.5
